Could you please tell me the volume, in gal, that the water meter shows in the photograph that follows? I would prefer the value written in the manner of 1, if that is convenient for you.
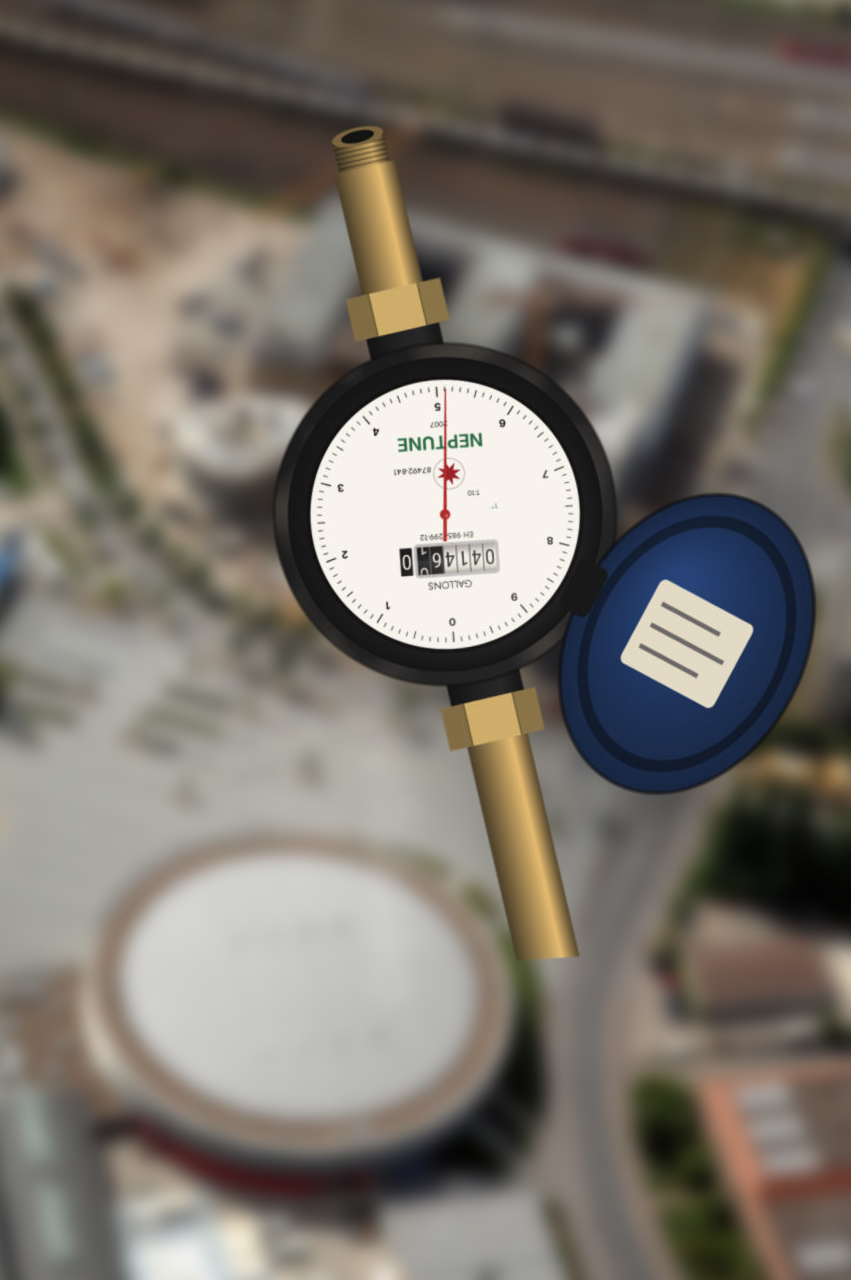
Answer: 414605.1
